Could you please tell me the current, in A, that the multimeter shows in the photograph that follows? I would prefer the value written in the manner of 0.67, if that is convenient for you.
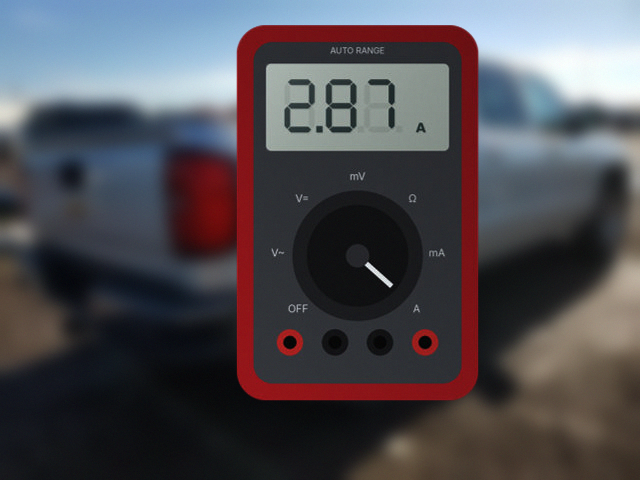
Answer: 2.87
